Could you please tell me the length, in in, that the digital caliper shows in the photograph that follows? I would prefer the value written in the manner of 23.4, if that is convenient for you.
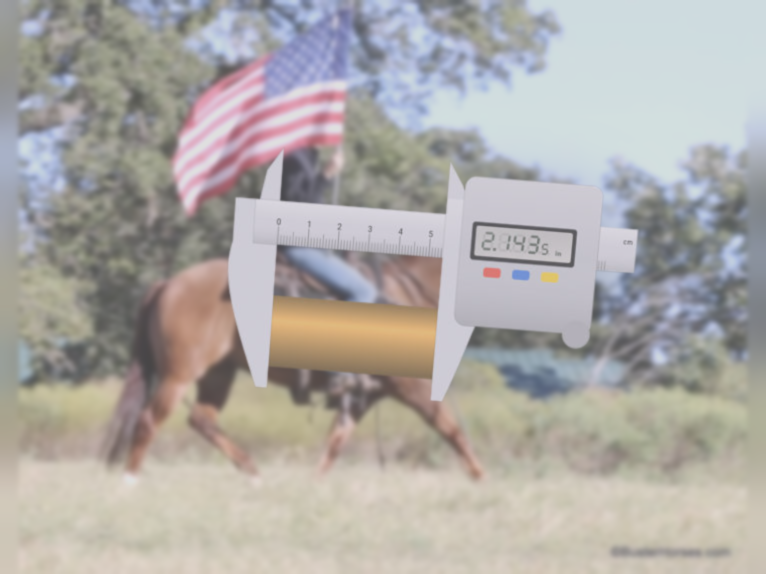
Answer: 2.1435
